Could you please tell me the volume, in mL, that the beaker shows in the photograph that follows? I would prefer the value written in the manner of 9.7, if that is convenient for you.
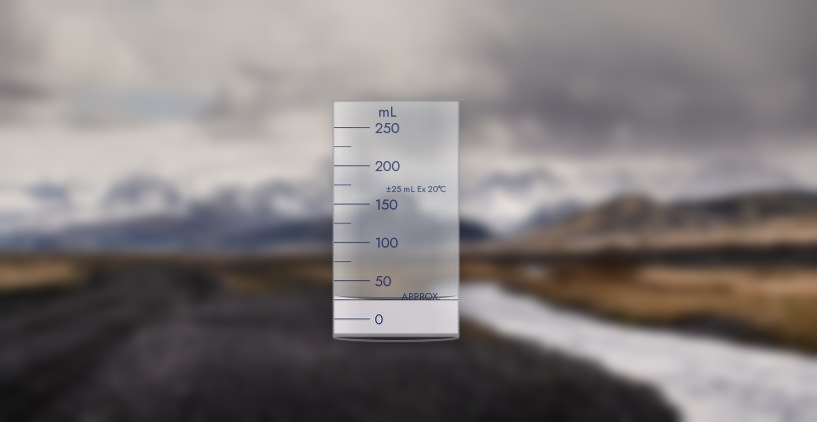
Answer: 25
